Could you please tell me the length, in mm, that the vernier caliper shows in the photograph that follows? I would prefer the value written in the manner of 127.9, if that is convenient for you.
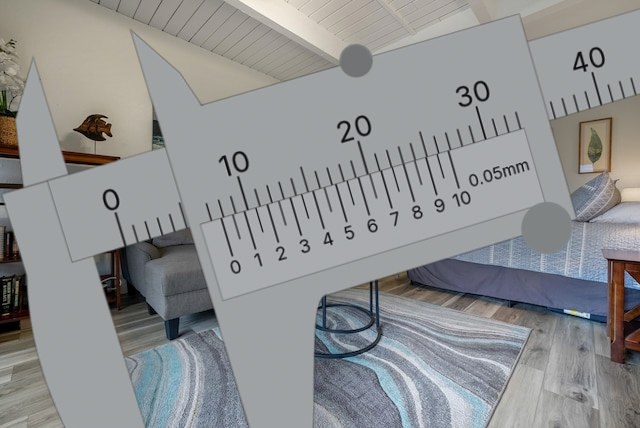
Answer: 7.8
